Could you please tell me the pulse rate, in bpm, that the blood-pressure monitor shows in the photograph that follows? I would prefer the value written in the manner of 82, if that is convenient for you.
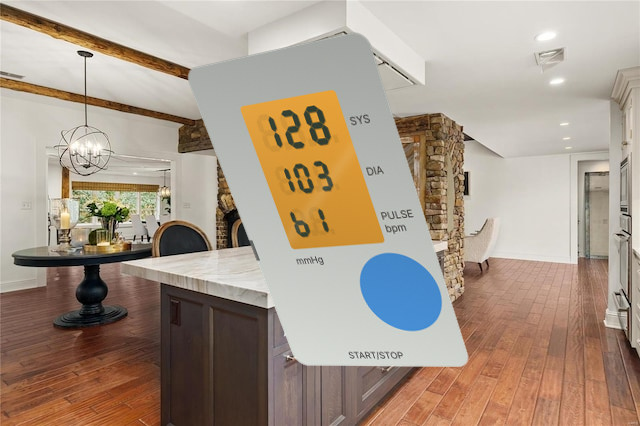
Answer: 61
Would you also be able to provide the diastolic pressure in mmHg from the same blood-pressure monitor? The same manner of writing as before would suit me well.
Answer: 103
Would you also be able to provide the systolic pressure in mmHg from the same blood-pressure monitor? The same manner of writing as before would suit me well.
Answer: 128
